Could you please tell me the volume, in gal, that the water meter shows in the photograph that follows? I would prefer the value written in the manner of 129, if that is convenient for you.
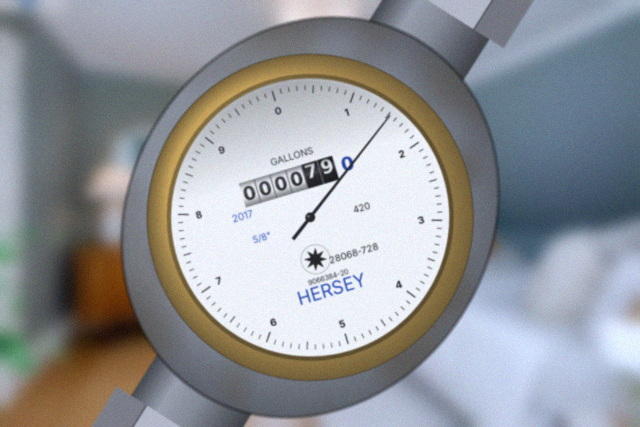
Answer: 791.5
